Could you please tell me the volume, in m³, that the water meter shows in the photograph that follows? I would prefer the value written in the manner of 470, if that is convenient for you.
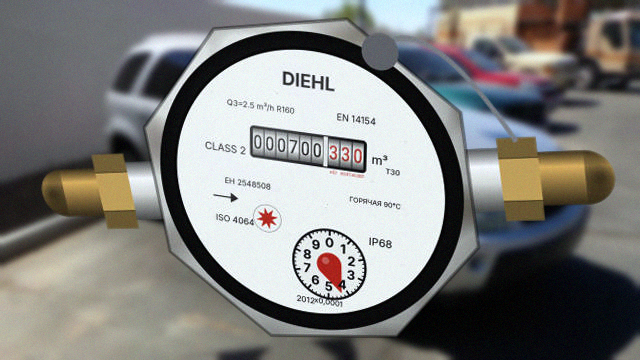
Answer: 700.3304
